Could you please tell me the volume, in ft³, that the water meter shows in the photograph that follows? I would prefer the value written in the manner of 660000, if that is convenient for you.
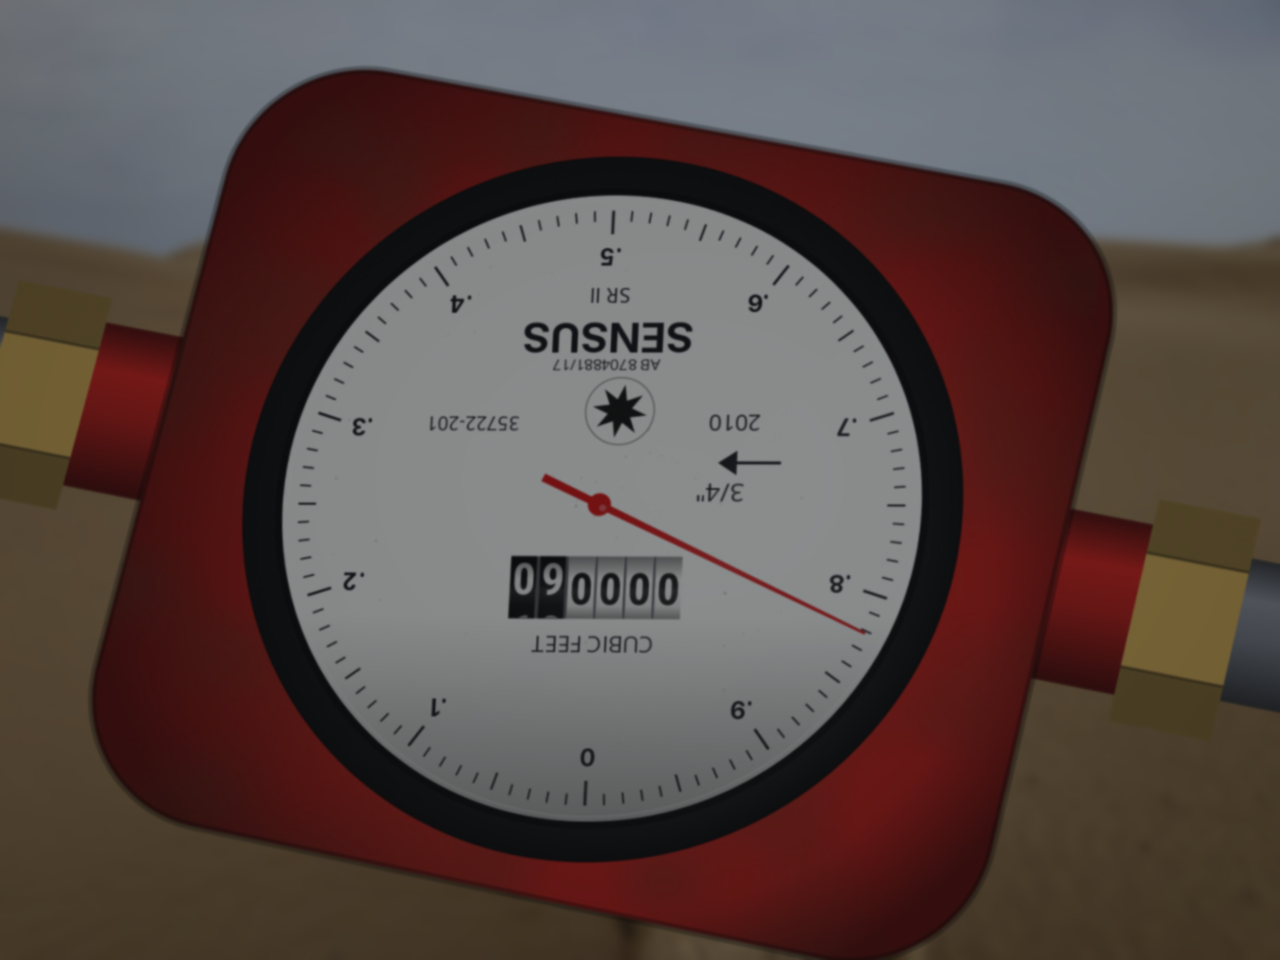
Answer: 59.82
